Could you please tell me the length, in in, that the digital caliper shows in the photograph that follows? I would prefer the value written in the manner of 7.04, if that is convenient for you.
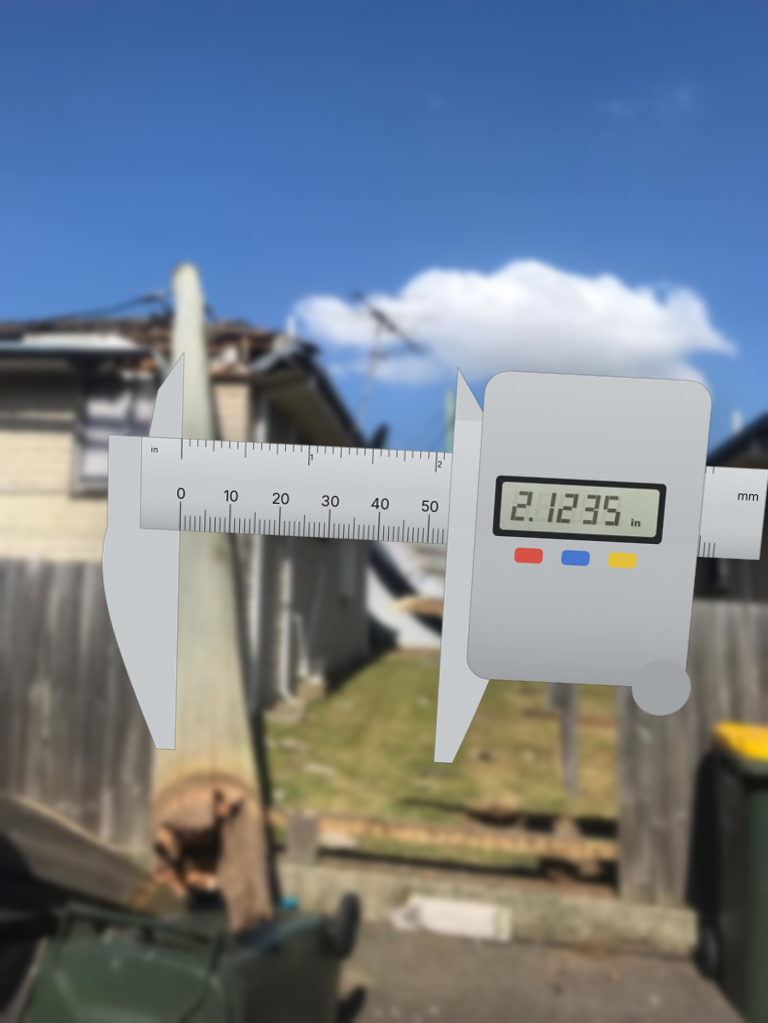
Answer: 2.1235
